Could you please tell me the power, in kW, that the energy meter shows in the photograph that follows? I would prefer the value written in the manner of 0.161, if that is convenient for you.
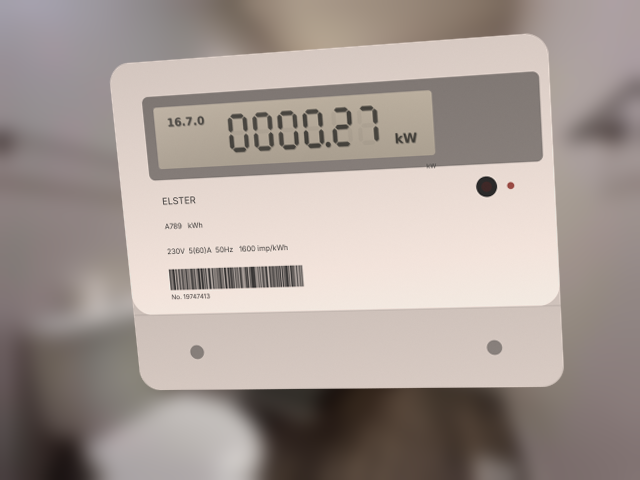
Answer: 0.27
